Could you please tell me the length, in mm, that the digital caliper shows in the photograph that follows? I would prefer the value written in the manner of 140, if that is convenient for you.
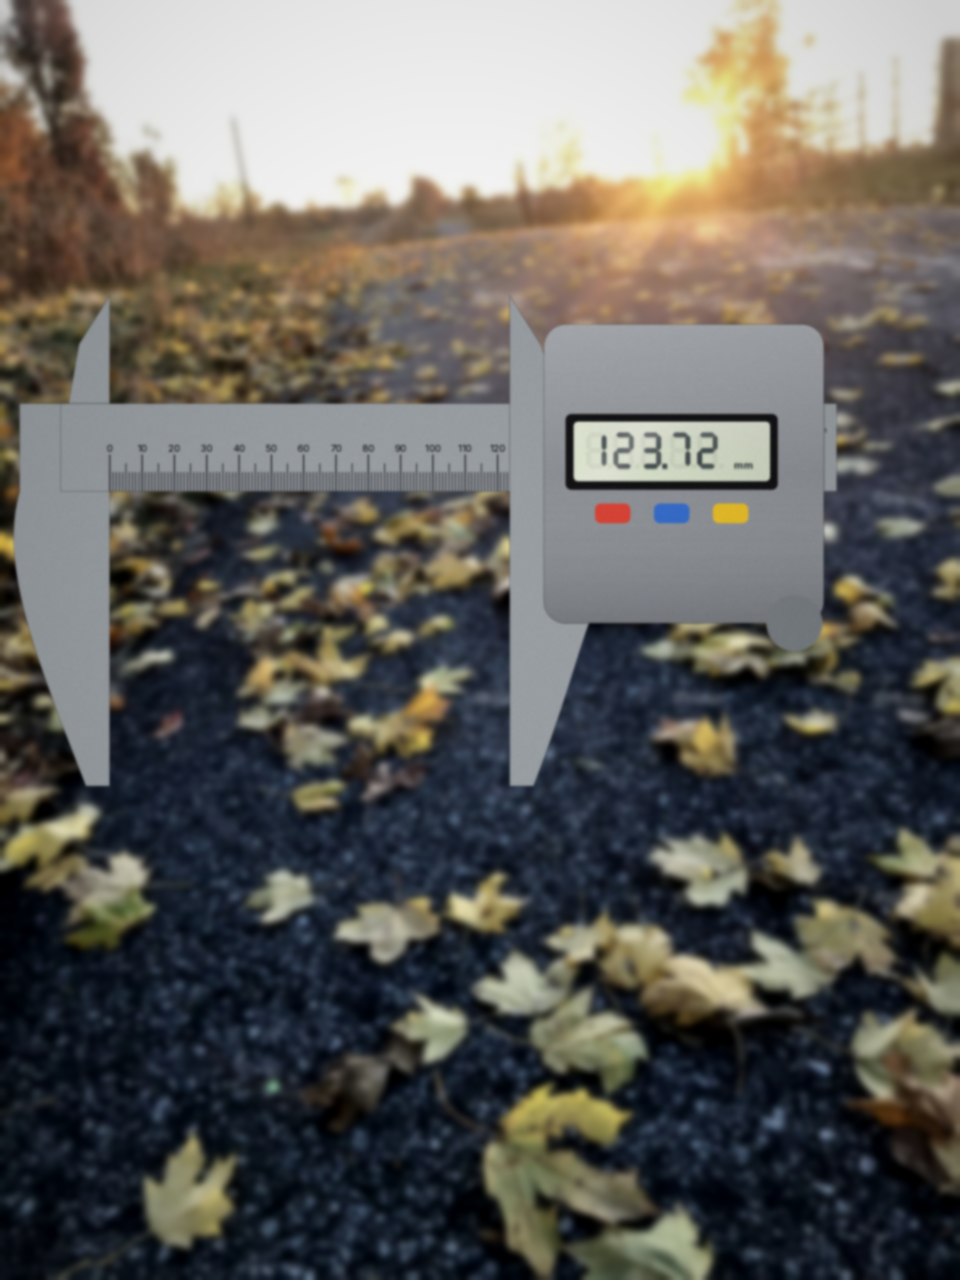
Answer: 123.72
